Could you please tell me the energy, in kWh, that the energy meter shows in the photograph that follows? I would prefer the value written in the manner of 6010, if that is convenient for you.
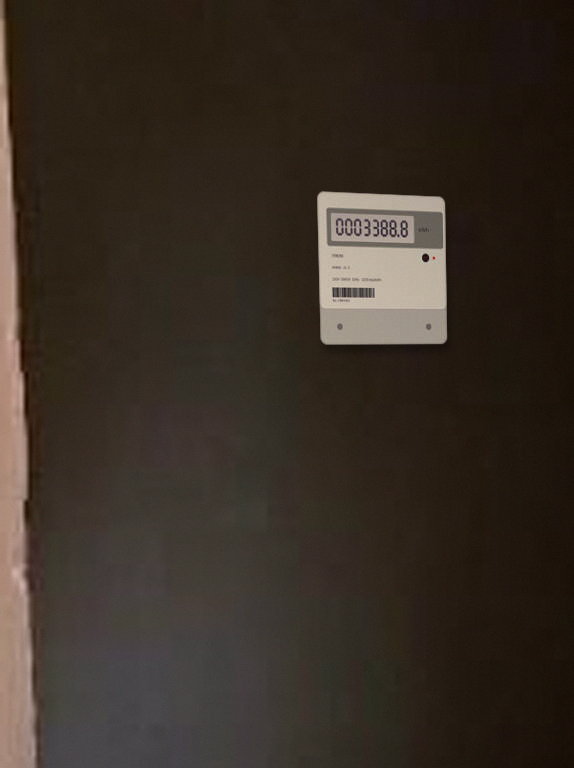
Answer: 3388.8
